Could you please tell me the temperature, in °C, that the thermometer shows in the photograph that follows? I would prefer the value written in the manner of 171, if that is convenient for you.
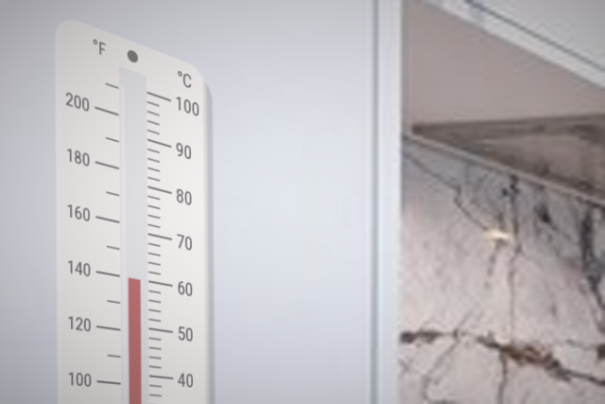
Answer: 60
